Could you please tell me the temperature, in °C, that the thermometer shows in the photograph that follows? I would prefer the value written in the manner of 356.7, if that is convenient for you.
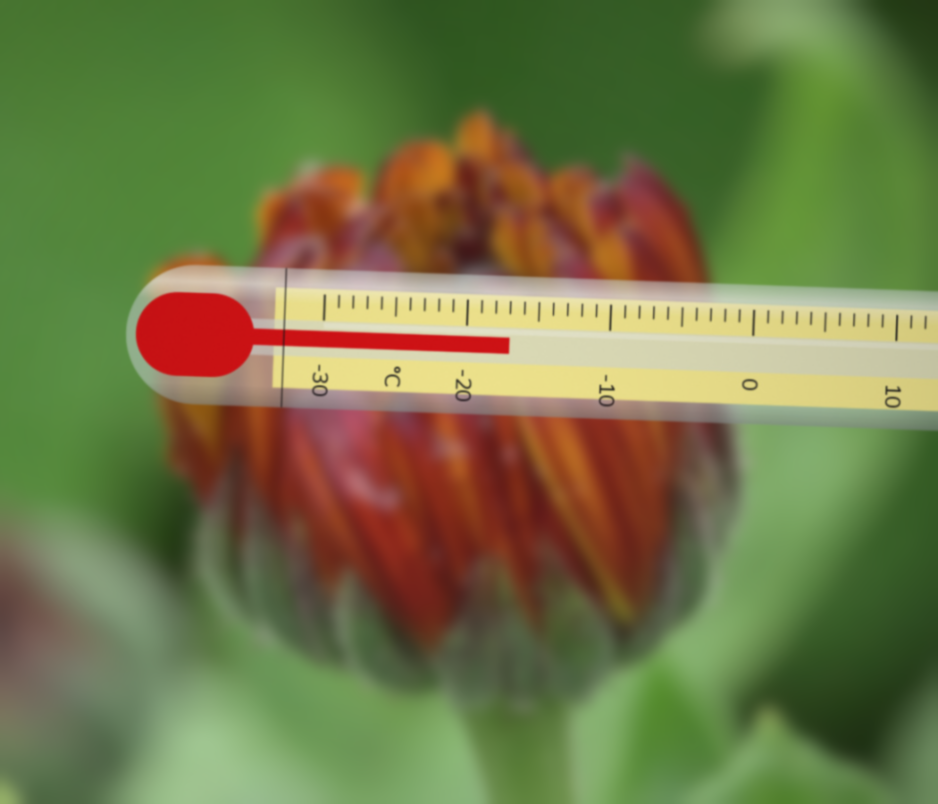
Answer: -17
